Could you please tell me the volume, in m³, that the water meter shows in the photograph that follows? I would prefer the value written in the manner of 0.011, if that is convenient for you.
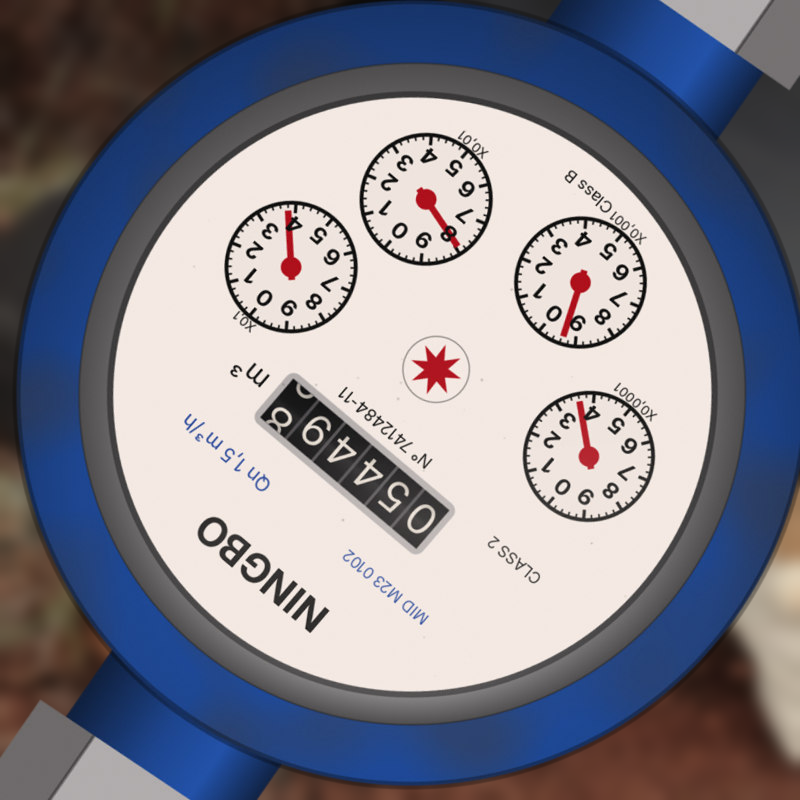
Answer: 54498.3793
